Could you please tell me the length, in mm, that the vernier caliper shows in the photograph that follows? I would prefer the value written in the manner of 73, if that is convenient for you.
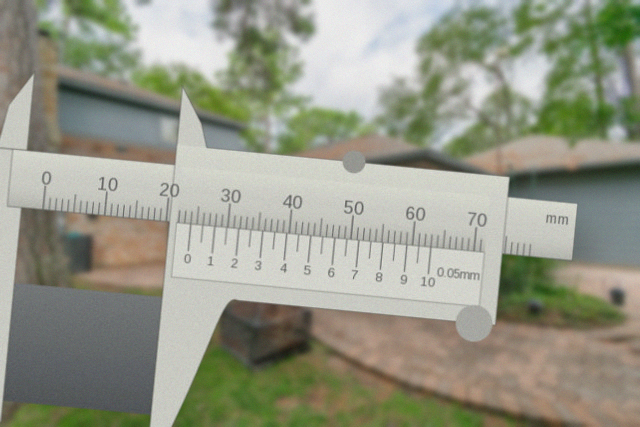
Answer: 24.0
